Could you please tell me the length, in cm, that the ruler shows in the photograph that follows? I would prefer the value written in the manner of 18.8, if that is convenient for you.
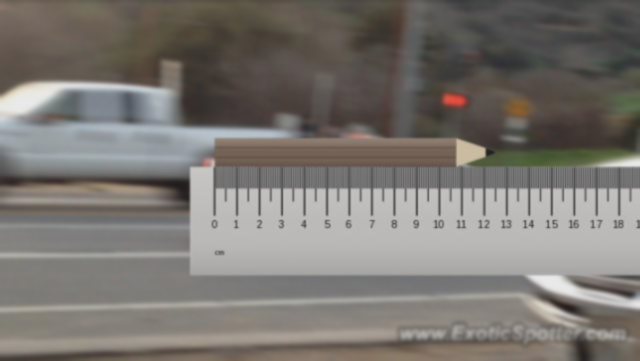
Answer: 12.5
